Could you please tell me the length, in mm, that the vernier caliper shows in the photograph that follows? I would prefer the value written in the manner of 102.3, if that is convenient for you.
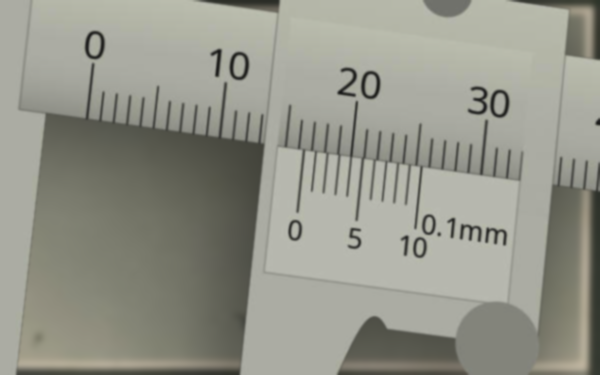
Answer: 16.4
